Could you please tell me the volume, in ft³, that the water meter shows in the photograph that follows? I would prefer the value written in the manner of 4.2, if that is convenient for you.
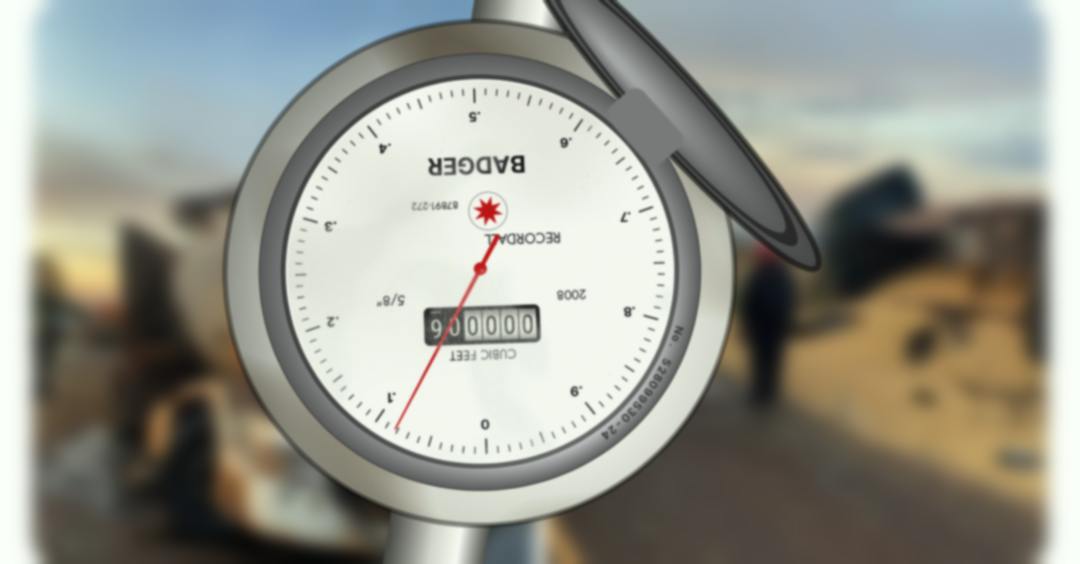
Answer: 6.08
